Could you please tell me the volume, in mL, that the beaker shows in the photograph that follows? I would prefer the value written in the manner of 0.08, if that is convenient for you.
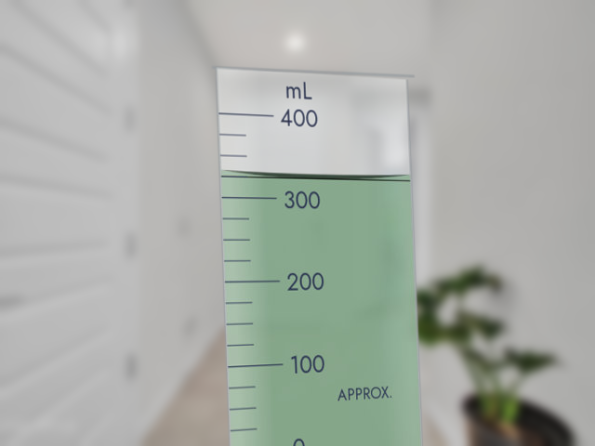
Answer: 325
